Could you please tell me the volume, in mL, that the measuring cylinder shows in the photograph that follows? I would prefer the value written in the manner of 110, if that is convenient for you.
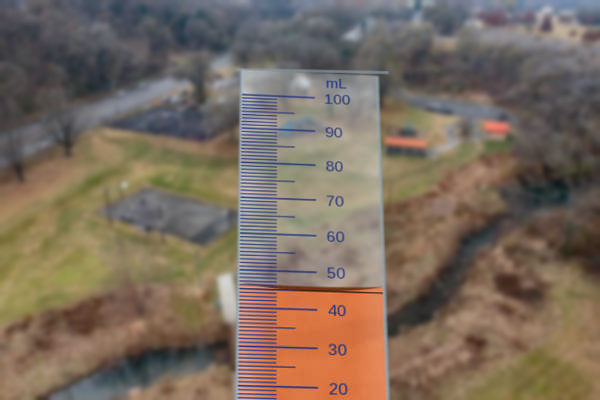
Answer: 45
